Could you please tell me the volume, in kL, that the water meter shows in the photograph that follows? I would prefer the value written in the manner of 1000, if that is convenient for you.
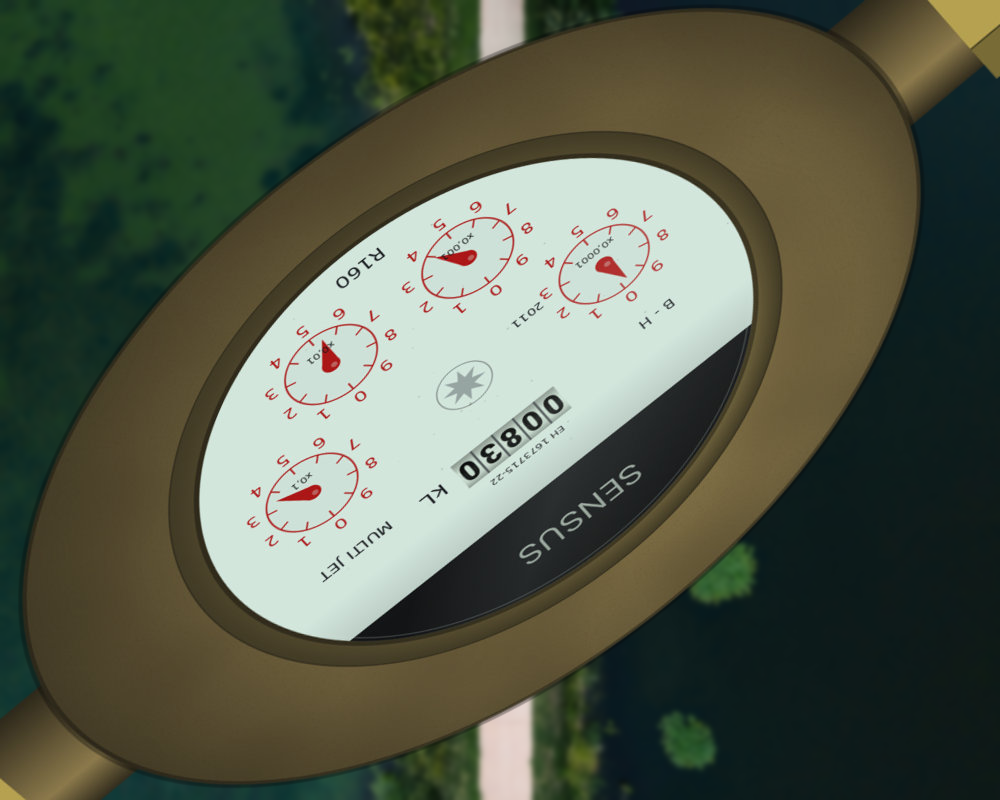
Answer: 830.3539
